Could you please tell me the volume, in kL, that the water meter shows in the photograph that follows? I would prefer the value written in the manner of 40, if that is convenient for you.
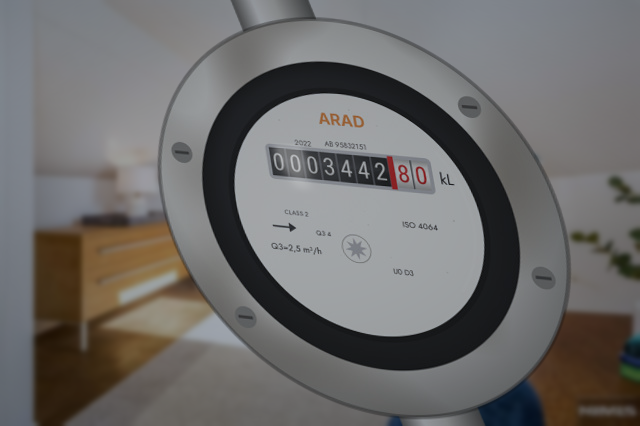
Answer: 3442.80
